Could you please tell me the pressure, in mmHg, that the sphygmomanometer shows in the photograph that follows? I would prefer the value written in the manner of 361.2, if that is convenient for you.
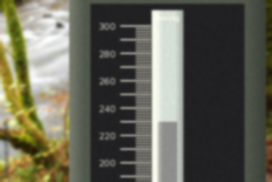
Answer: 230
